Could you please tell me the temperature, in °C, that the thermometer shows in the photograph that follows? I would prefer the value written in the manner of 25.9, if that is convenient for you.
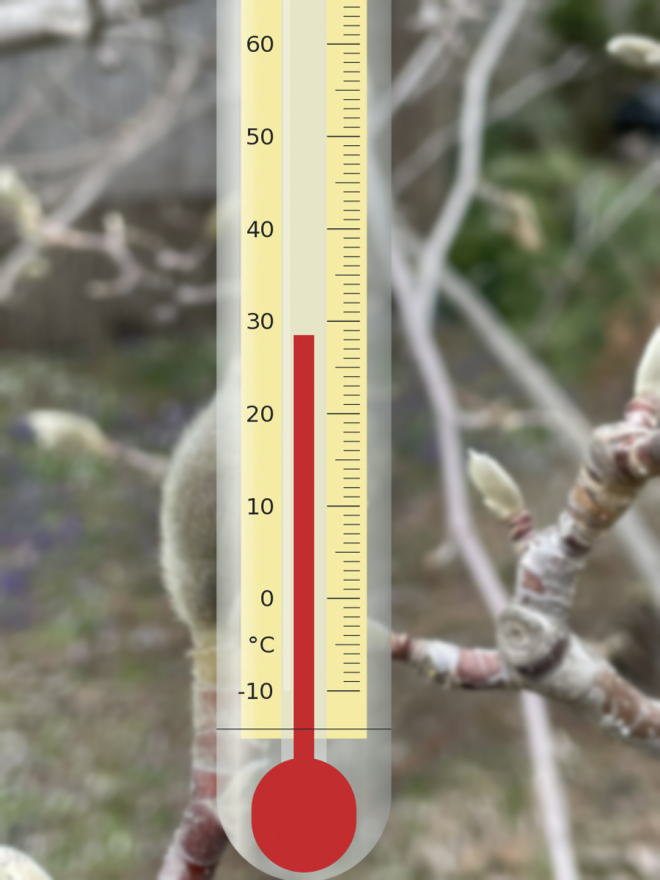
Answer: 28.5
